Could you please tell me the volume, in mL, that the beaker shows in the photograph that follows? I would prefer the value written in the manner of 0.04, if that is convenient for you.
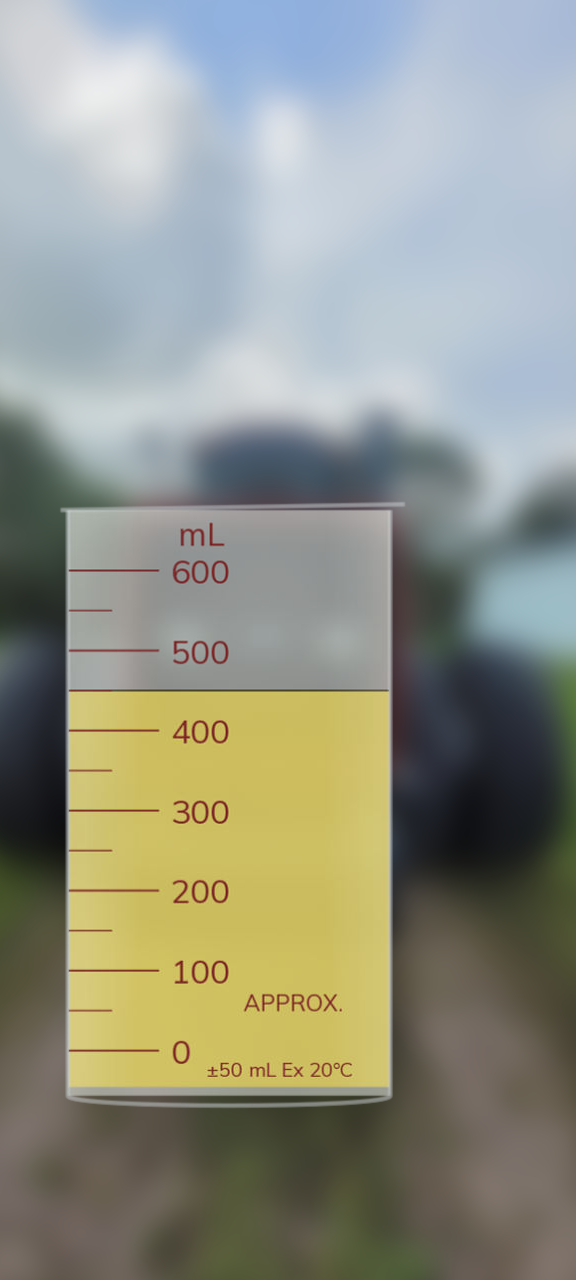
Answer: 450
